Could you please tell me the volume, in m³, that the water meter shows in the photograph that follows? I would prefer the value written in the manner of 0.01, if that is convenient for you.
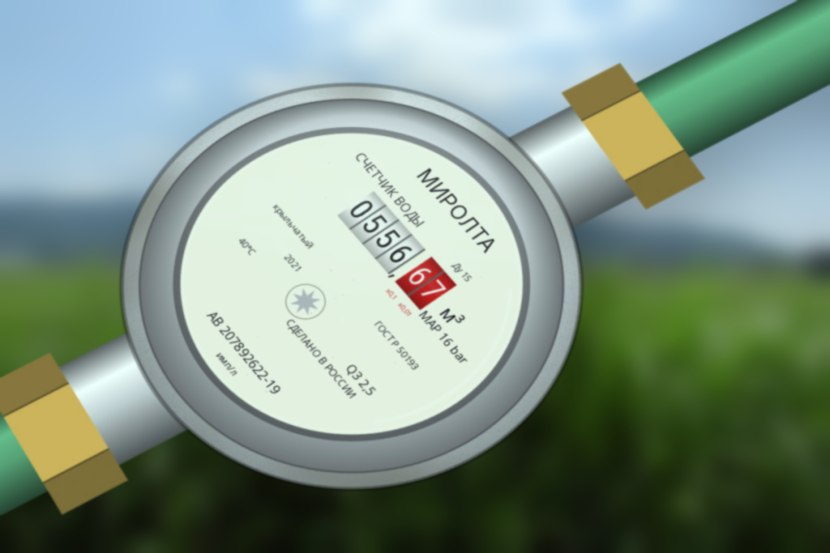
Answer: 556.67
